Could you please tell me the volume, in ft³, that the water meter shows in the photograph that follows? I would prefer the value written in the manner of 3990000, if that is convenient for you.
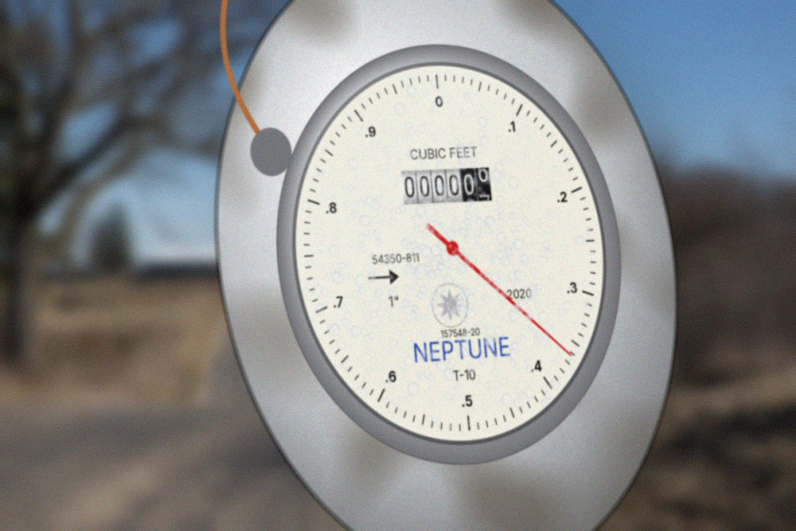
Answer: 6.36
